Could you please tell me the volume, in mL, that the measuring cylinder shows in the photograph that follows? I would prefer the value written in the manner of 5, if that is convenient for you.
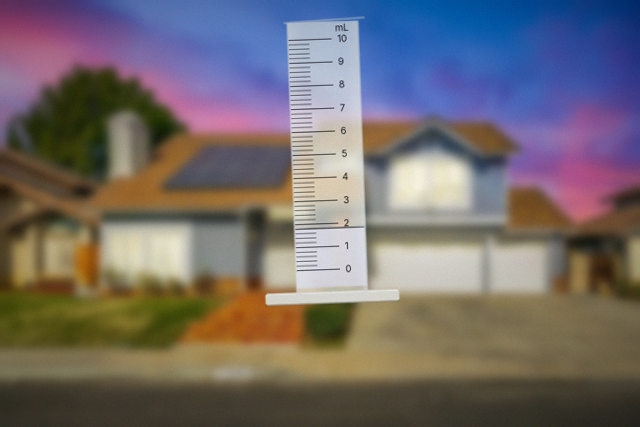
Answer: 1.8
